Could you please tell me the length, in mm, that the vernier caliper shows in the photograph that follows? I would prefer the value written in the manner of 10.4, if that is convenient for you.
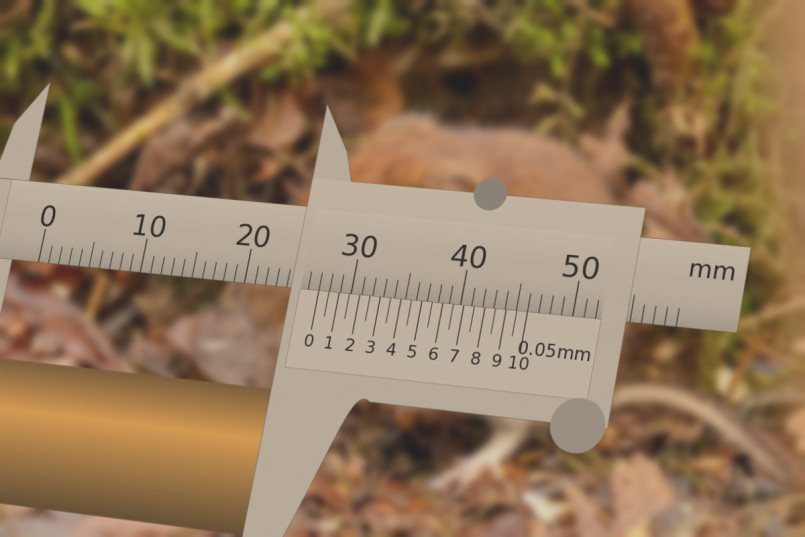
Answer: 27.0
